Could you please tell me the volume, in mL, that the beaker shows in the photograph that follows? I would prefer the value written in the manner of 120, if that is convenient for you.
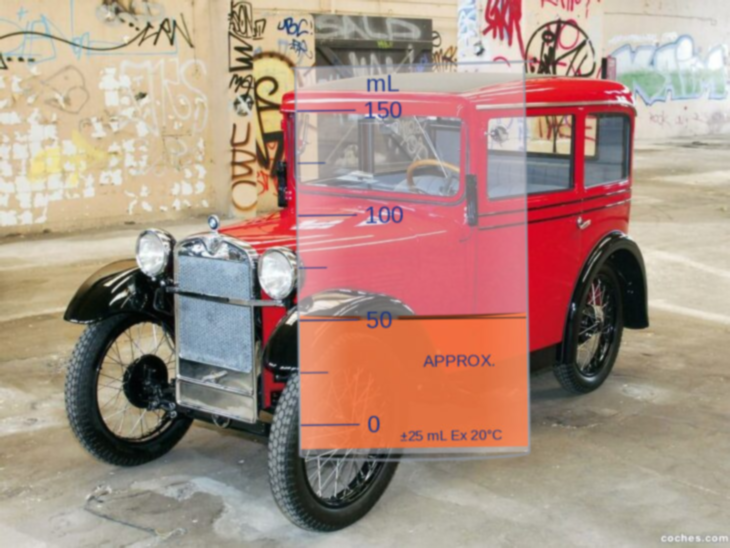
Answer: 50
